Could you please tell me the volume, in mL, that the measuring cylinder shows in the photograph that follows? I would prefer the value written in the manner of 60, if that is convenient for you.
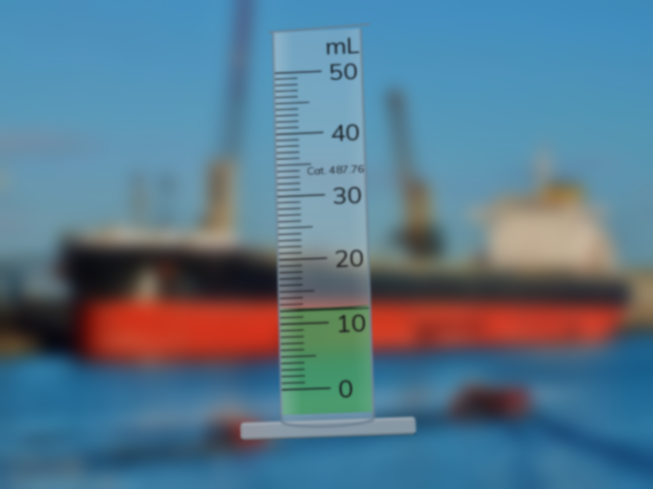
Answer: 12
